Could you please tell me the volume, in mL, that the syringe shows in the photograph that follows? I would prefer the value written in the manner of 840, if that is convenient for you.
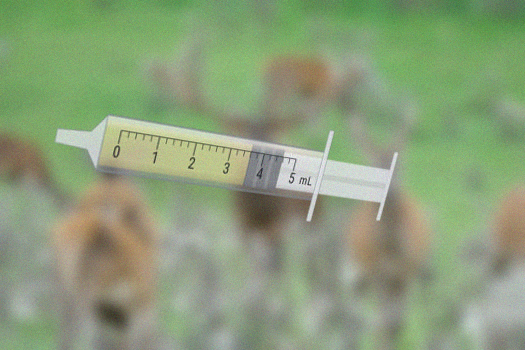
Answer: 3.6
